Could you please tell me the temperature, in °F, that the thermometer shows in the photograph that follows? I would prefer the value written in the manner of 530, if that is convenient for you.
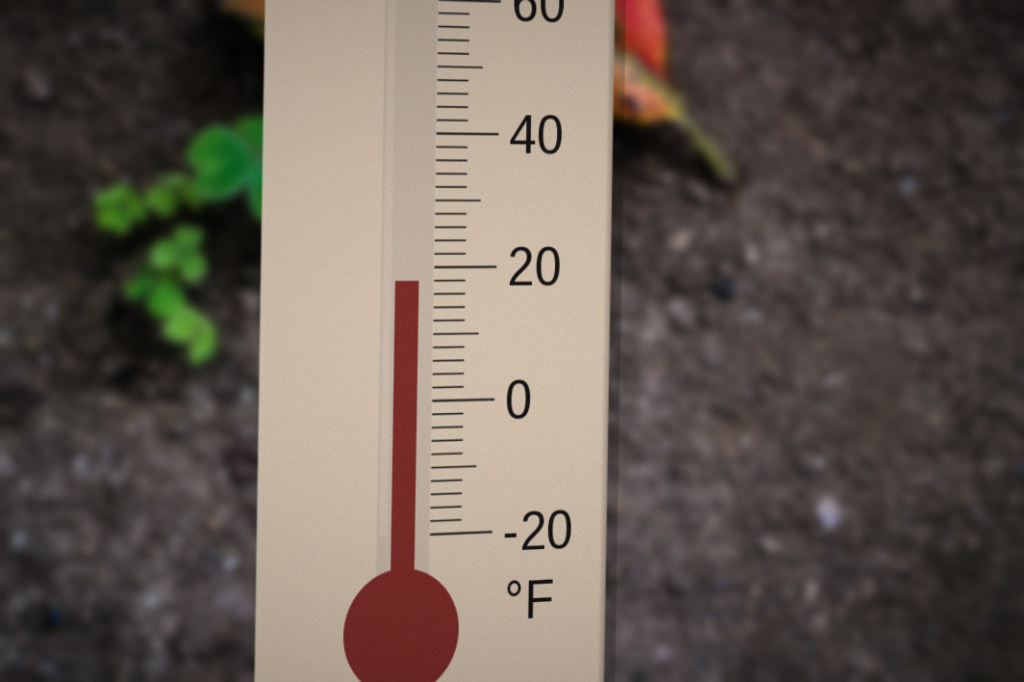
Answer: 18
